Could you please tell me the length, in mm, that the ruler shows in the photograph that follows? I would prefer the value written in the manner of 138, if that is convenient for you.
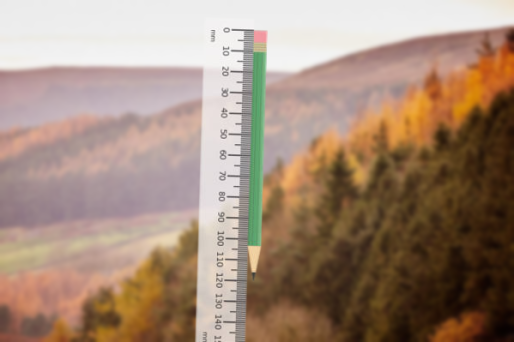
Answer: 120
